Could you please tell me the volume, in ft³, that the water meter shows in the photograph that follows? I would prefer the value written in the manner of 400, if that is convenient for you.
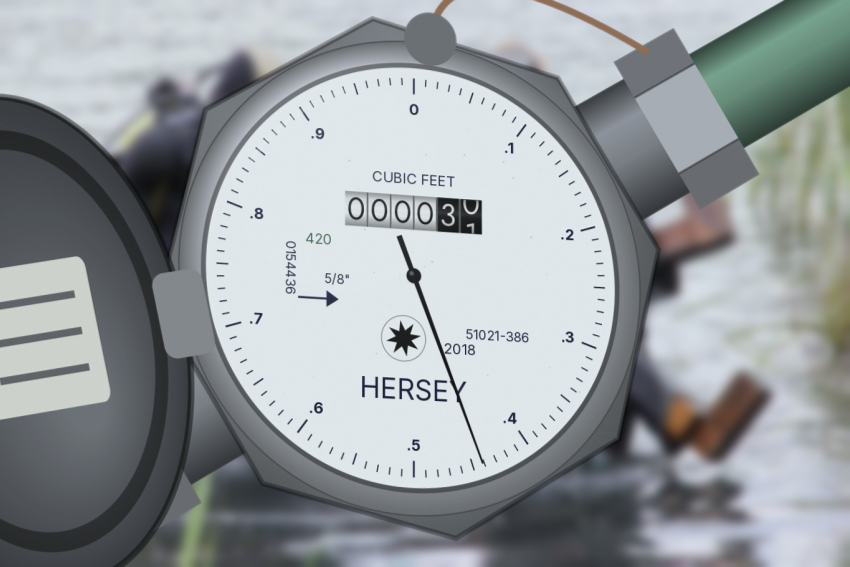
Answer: 30.44
